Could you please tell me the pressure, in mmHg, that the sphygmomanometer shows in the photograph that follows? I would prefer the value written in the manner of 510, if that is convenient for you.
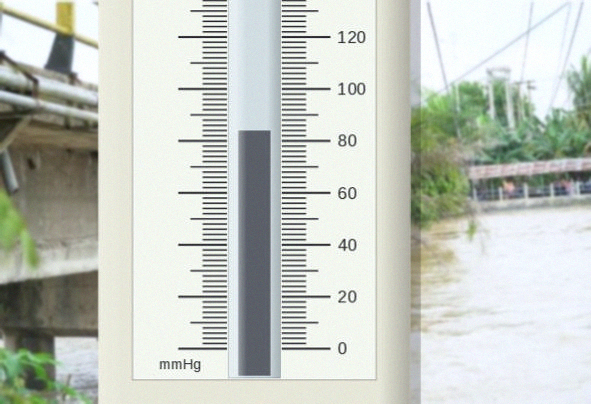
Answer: 84
